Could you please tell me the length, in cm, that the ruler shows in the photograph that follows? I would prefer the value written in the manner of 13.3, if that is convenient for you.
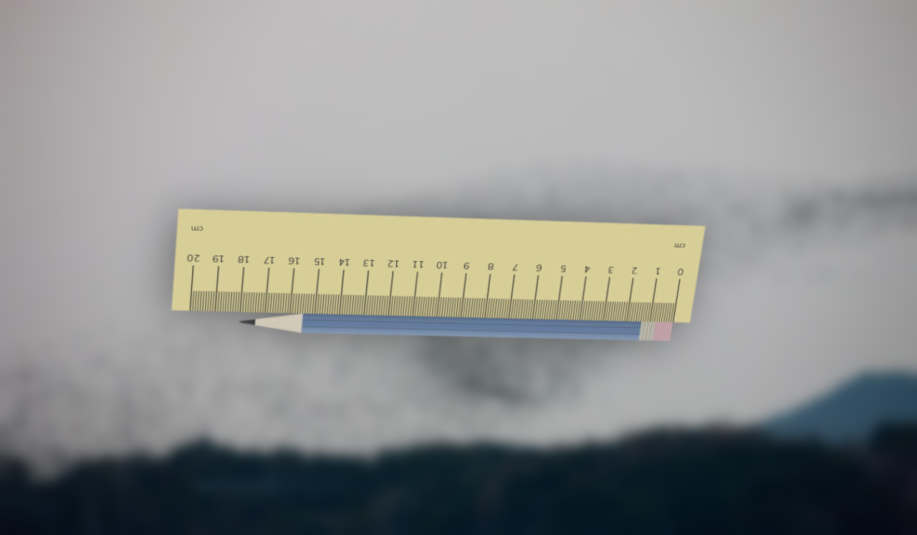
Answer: 18
